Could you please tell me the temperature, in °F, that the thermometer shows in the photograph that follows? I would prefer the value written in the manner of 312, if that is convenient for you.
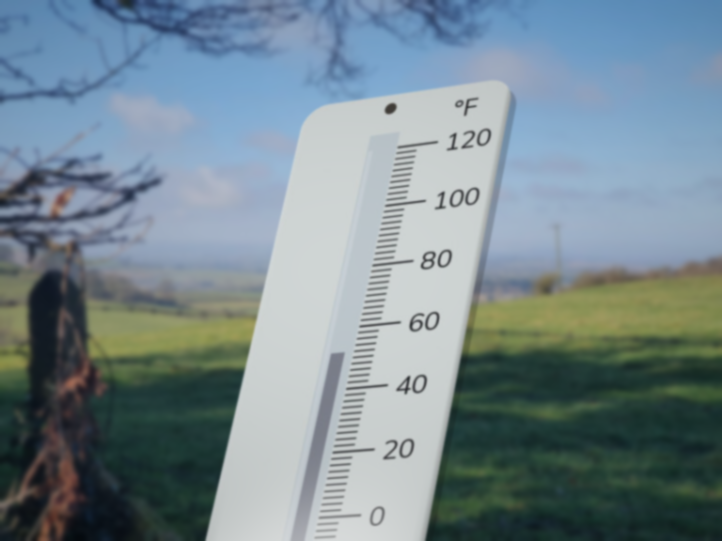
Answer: 52
